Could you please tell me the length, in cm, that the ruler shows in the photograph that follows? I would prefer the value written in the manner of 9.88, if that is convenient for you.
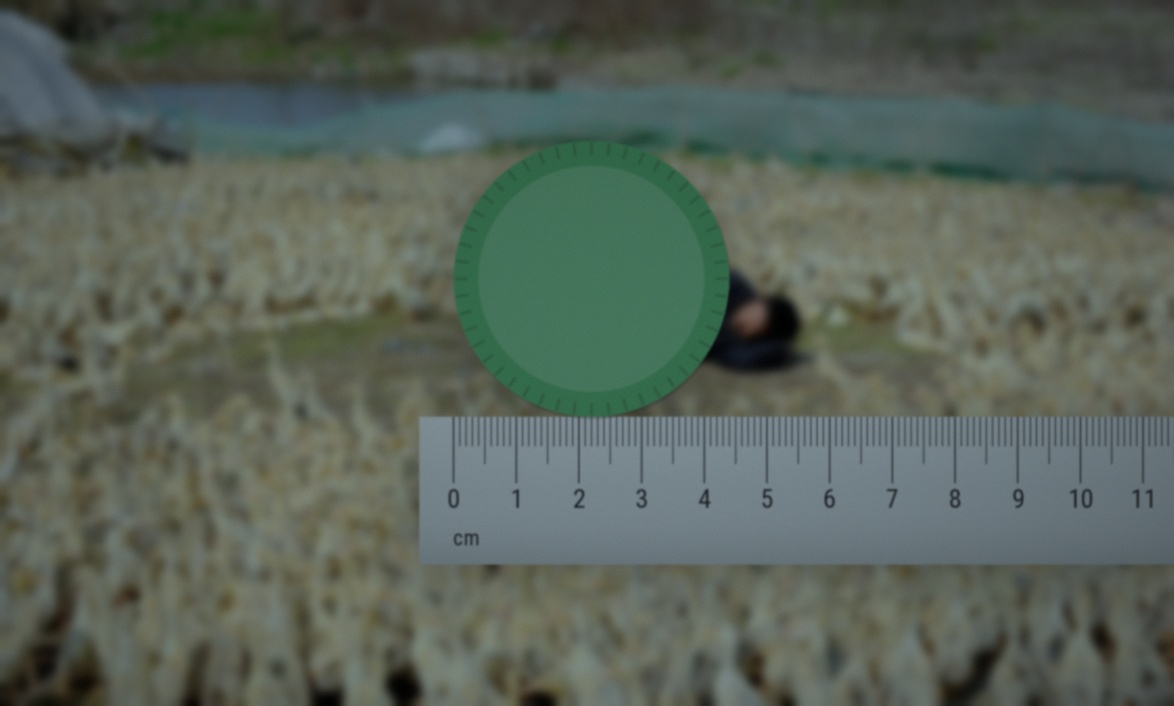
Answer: 4.4
